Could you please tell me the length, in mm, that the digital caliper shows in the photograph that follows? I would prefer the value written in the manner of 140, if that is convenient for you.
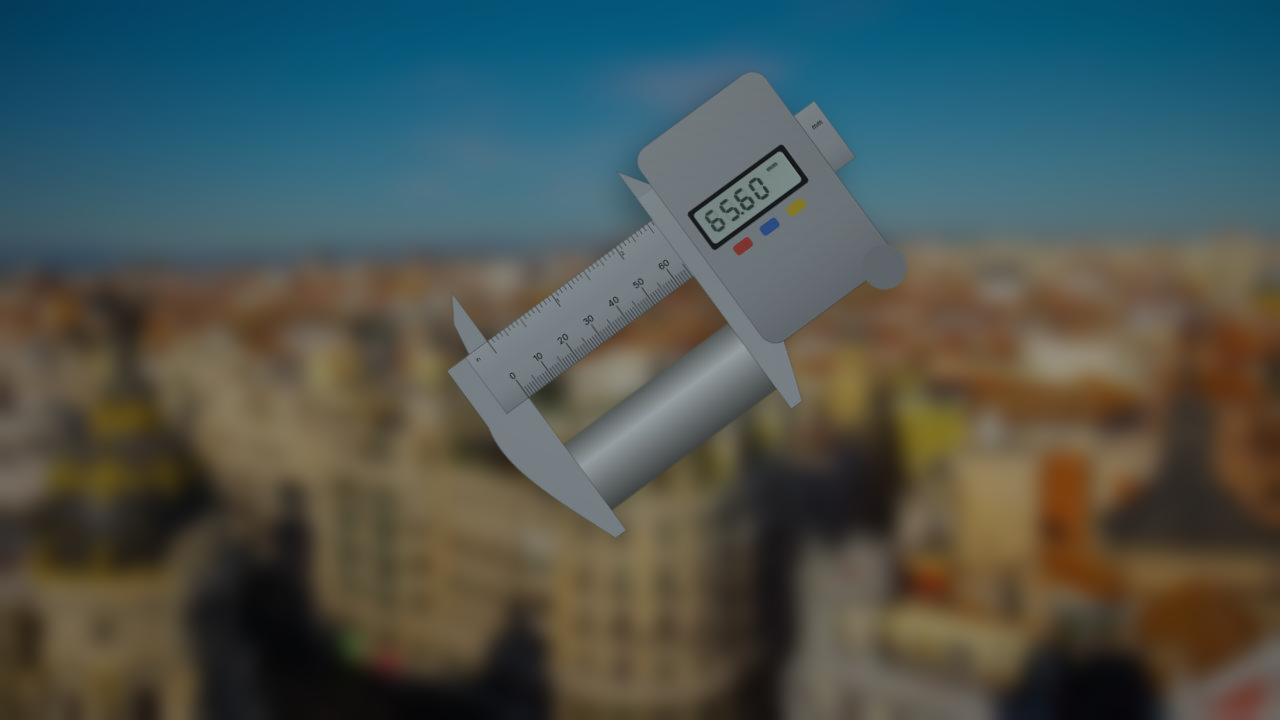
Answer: 65.60
